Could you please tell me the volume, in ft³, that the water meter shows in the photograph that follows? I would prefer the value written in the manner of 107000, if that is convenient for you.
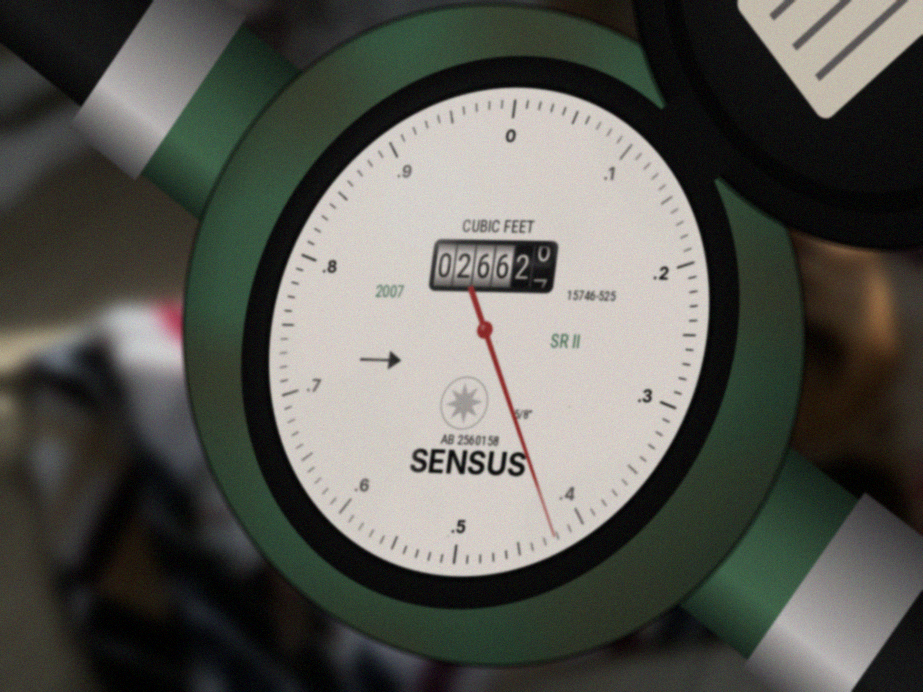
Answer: 26626.42
